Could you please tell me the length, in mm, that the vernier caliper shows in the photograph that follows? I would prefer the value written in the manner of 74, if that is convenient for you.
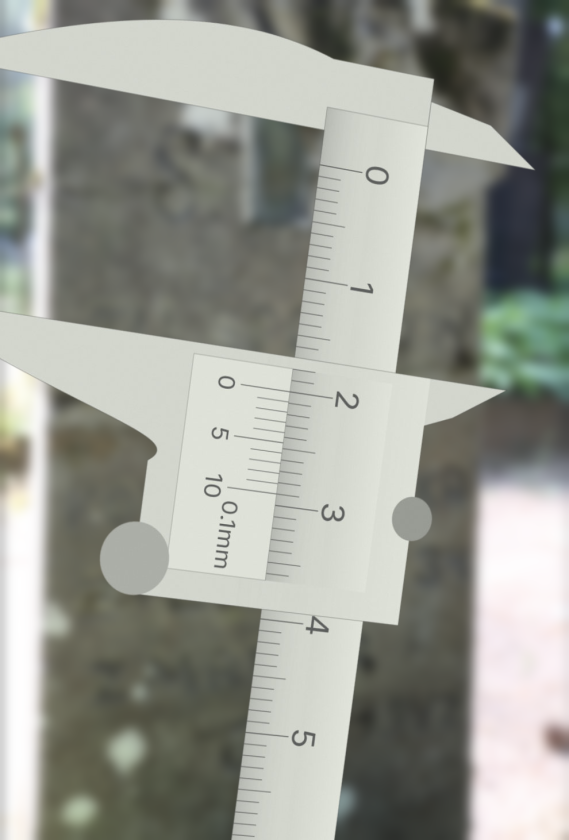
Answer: 20.0
